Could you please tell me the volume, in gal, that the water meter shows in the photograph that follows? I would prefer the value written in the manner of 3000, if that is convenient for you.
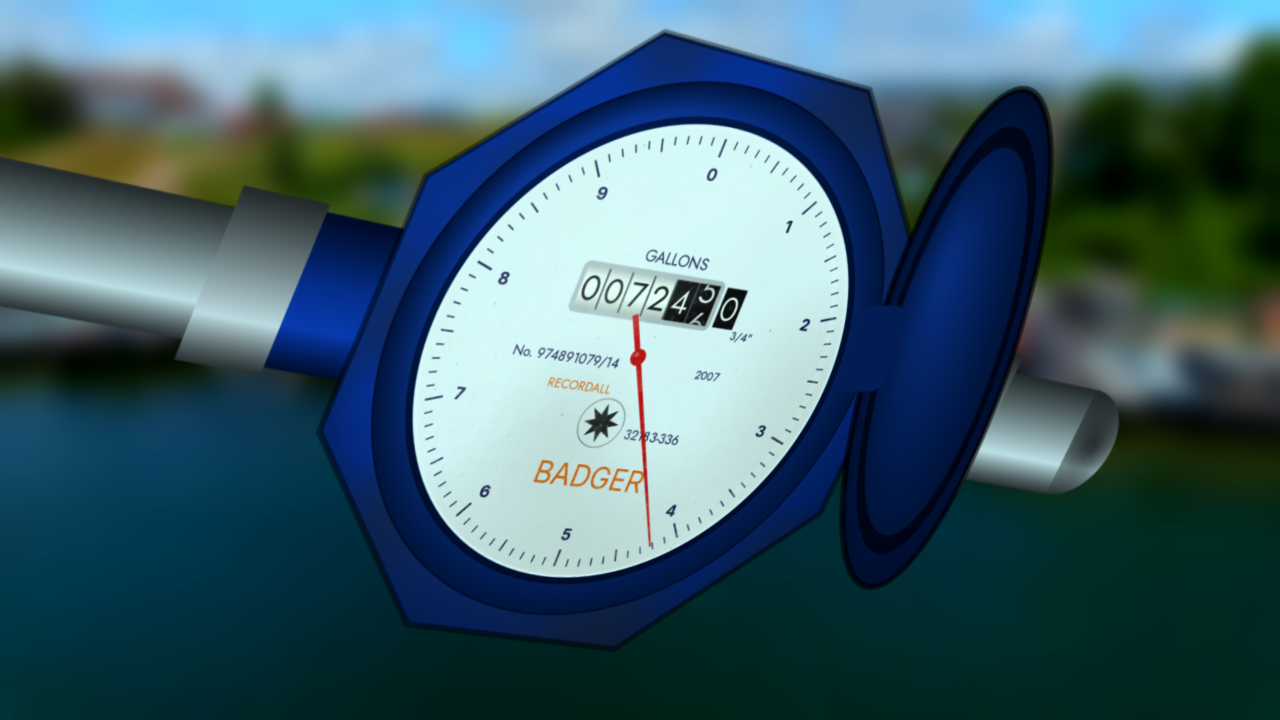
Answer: 72454.2
